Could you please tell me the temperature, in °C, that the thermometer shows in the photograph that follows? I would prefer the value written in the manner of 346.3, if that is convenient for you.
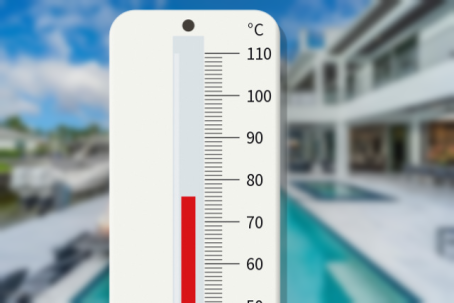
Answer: 76
